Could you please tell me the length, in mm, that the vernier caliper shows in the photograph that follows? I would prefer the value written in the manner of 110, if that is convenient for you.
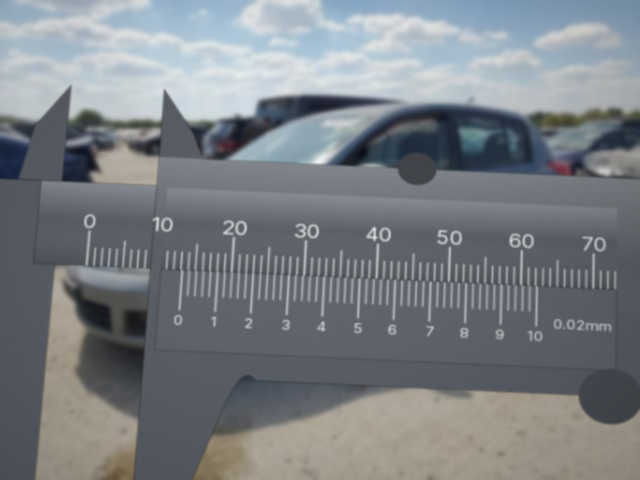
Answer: 13.2
